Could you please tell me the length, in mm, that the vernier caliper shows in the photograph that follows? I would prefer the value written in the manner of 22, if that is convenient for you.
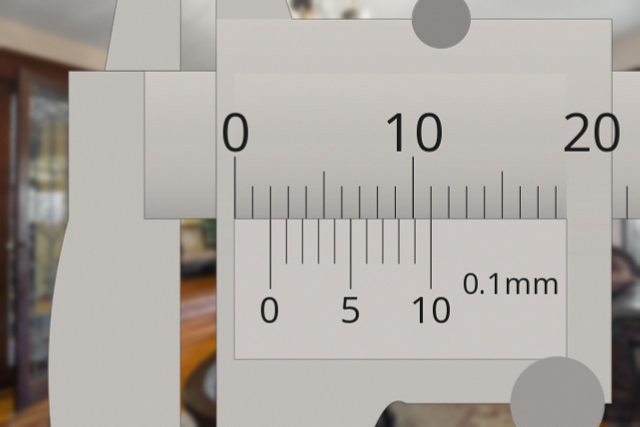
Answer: 2.0
